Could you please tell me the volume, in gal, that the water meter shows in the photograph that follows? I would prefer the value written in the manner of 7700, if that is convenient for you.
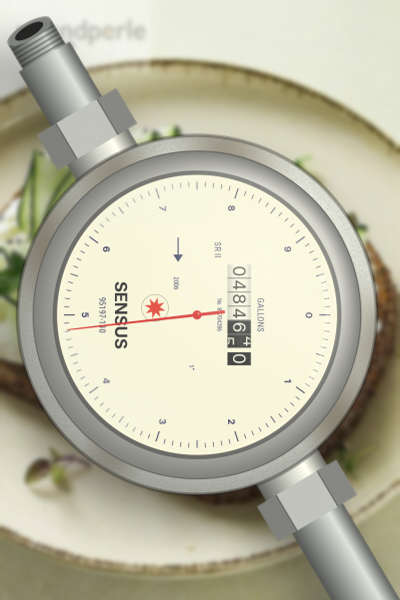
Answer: 484644.8
